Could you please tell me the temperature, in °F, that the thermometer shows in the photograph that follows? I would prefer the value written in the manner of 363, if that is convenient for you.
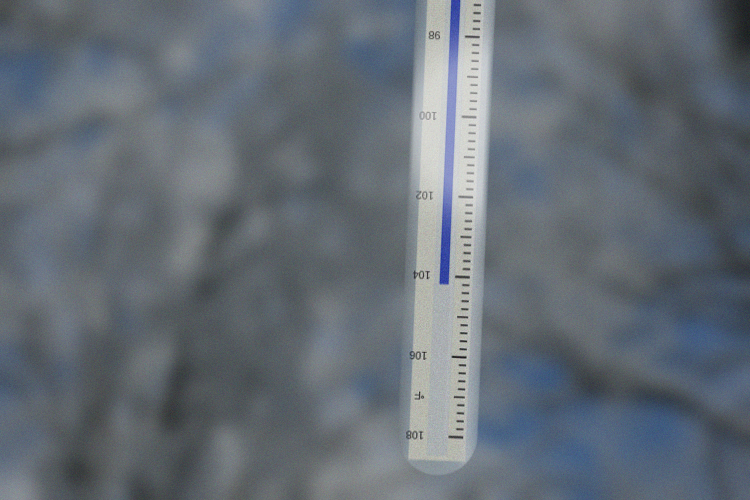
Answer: 104.2
